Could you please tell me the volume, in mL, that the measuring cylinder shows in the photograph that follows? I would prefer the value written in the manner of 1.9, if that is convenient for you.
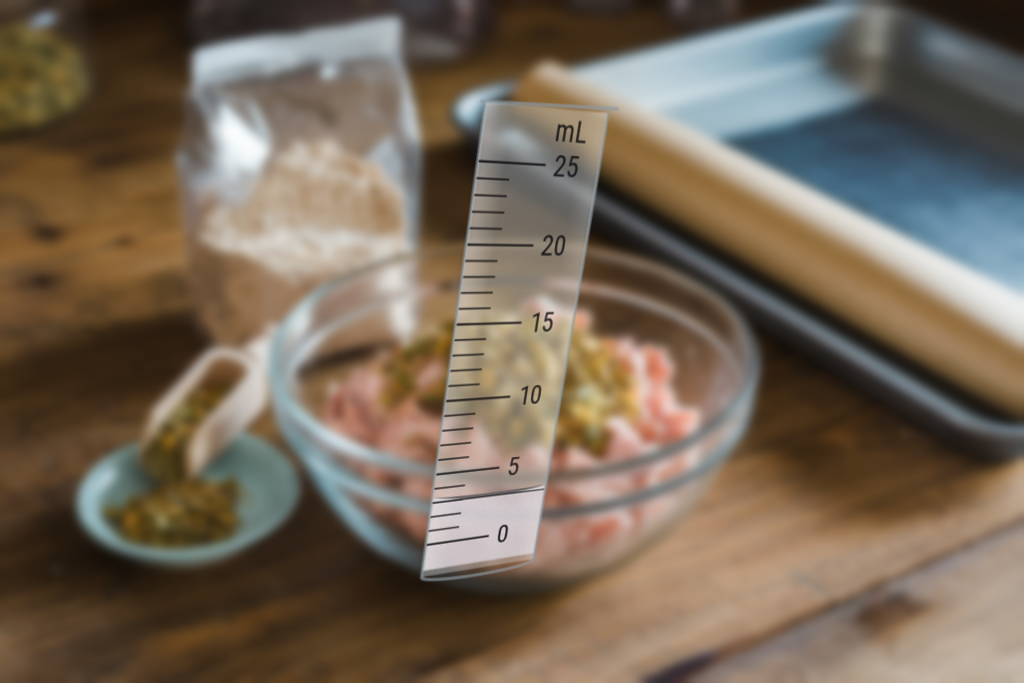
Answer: 3
